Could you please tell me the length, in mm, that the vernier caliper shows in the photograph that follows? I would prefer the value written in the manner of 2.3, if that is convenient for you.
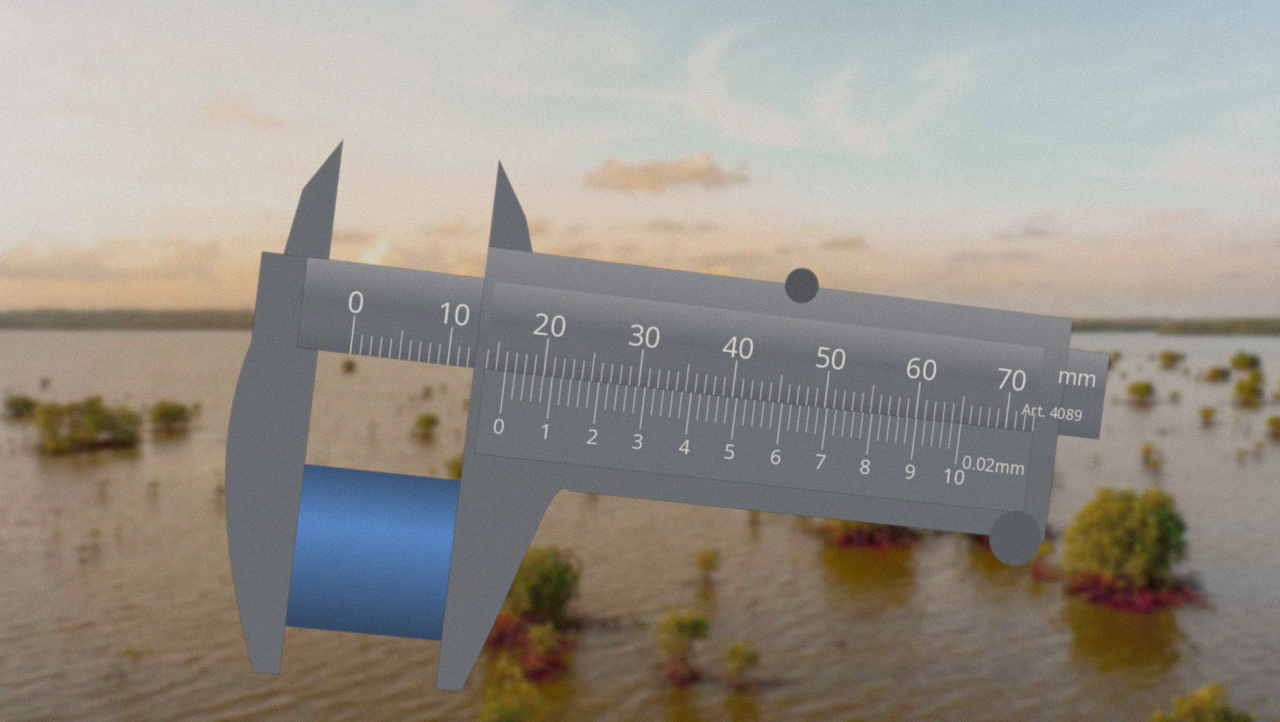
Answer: 16.0
